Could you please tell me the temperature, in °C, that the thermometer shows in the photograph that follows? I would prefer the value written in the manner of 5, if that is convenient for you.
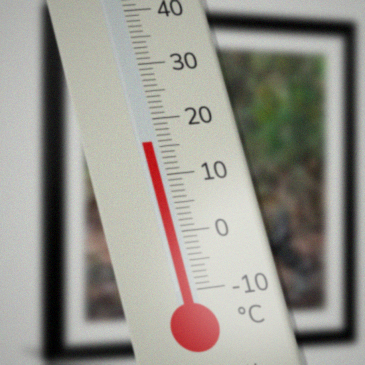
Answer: 16
